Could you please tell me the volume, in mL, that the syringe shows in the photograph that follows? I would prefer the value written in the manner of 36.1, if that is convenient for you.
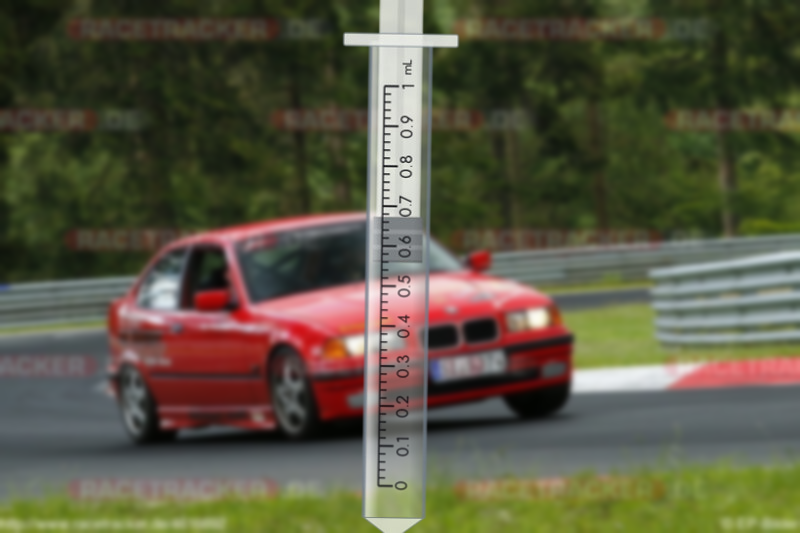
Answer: 0.56
